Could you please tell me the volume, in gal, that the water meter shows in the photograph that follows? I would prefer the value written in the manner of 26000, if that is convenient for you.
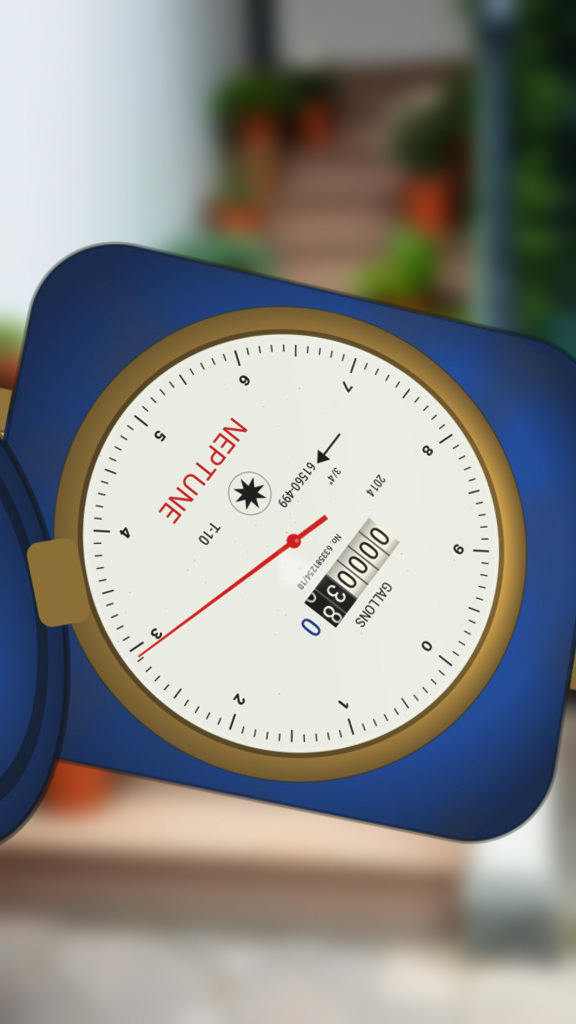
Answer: 382.9
